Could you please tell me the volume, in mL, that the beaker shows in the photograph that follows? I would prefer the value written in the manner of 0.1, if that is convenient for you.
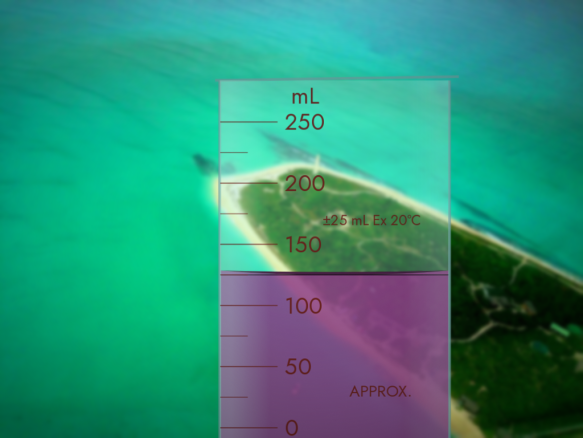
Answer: 125
